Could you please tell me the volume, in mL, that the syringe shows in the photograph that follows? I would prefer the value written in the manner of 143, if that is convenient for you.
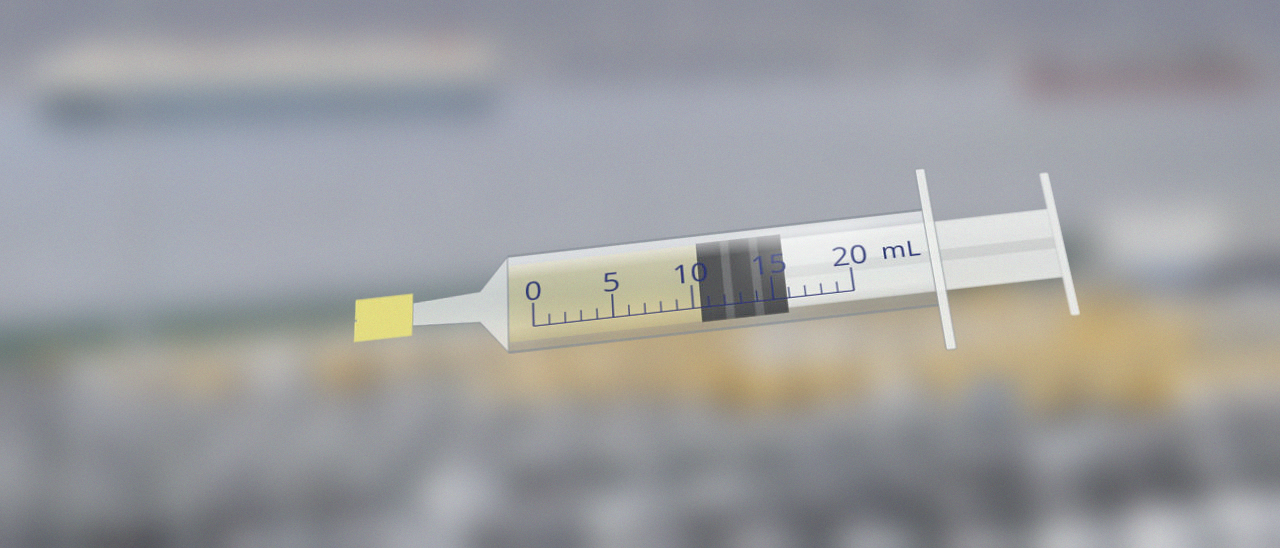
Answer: 10.5
